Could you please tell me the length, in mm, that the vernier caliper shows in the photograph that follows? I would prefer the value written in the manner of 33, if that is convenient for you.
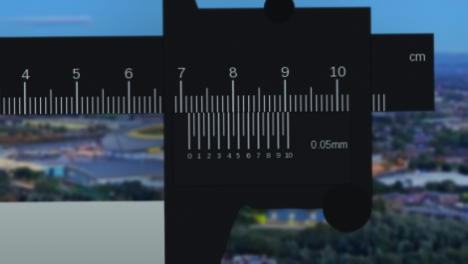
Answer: 71.5
